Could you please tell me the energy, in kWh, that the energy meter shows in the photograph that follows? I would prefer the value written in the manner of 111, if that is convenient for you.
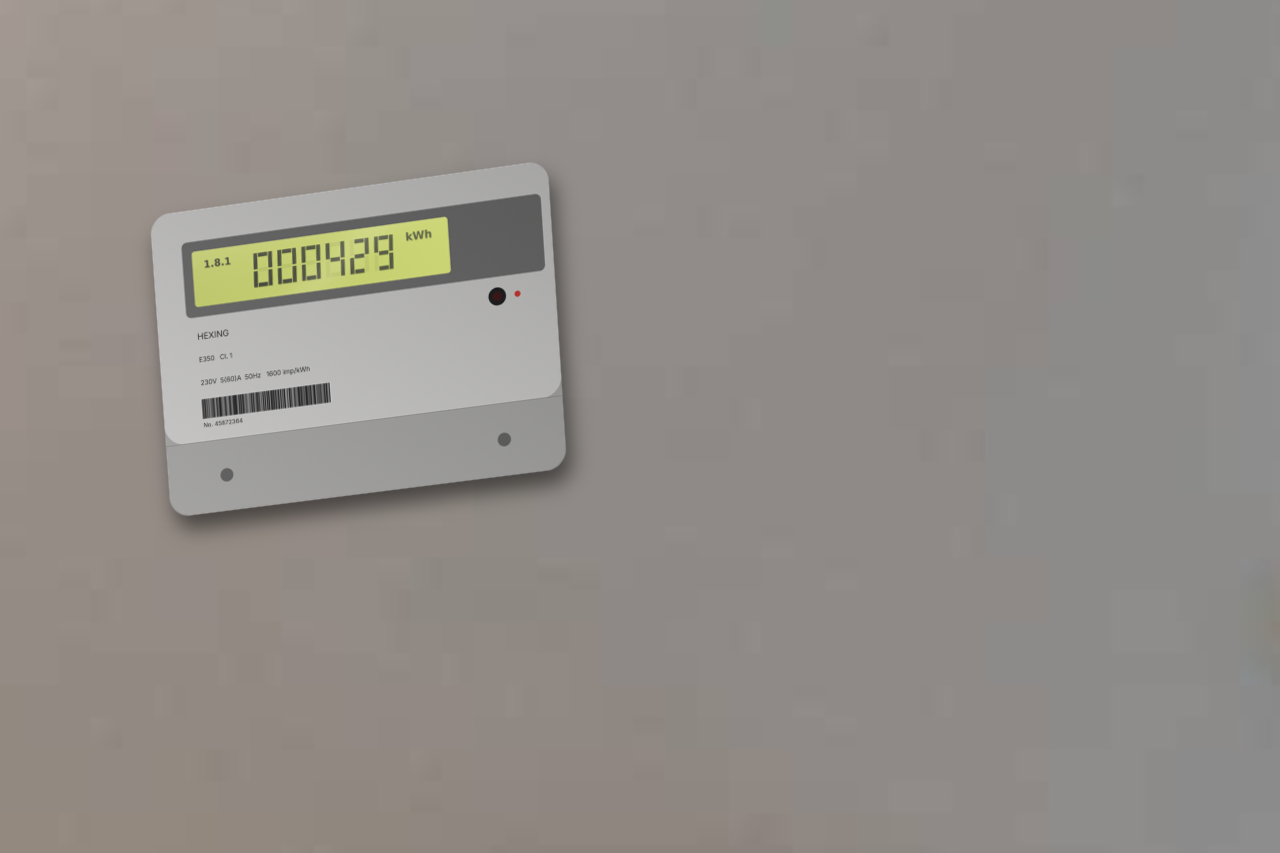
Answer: 429
